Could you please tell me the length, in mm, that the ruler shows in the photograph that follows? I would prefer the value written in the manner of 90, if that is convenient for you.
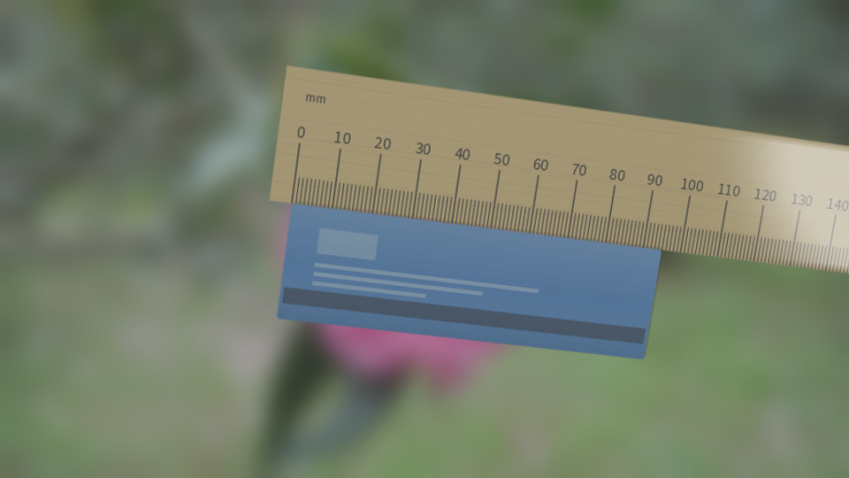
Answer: 95
